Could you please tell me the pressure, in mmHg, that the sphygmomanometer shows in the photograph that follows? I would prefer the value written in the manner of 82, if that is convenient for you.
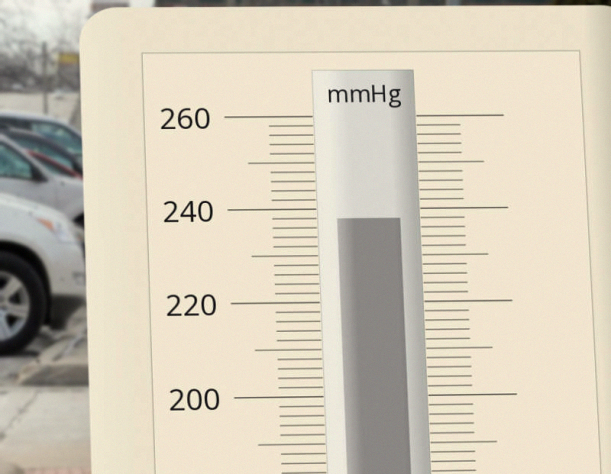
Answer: 238
